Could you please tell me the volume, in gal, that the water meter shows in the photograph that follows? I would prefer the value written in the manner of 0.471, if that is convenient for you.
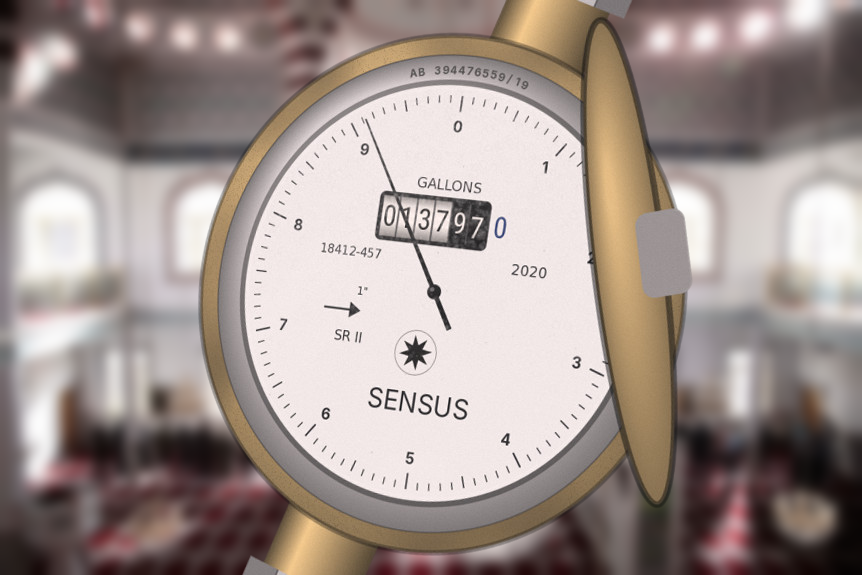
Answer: 137969.1
